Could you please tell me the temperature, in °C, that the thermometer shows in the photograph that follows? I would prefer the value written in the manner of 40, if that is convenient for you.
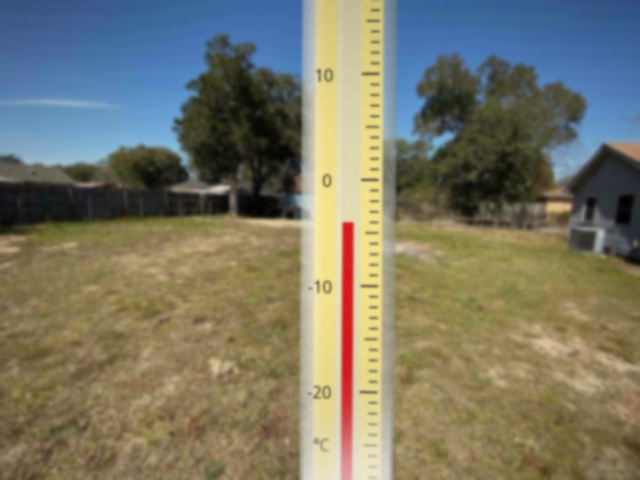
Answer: -4
